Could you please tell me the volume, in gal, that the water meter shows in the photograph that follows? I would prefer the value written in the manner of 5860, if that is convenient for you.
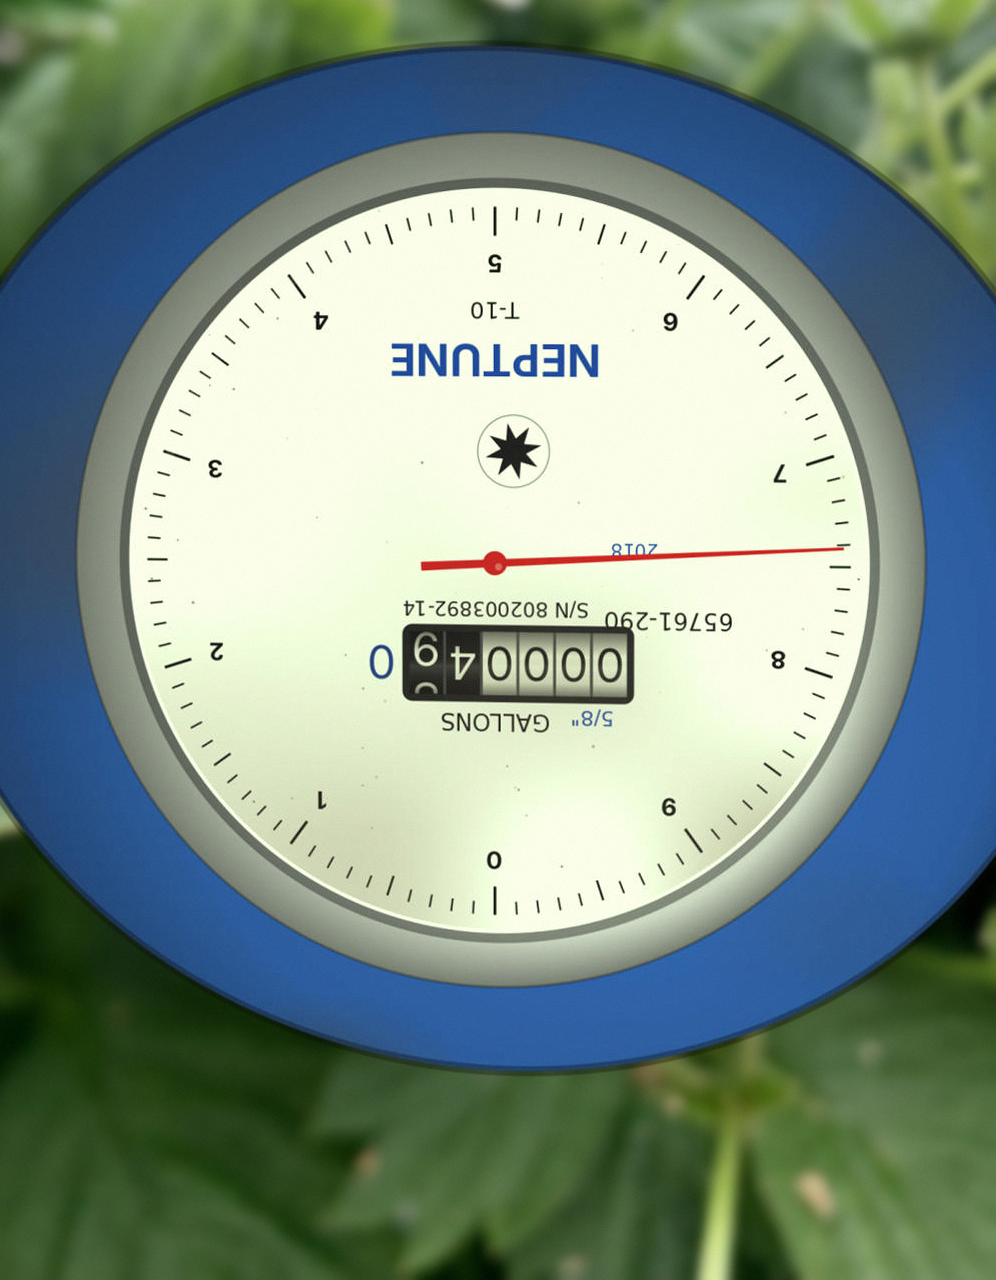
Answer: 487.4
